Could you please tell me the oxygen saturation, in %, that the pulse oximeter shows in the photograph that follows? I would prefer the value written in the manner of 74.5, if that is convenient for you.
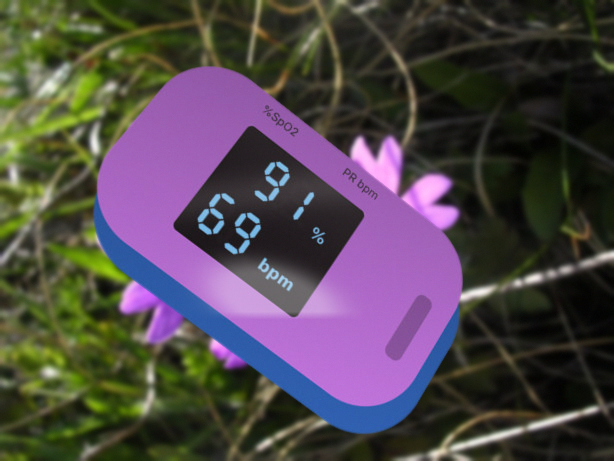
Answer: 91
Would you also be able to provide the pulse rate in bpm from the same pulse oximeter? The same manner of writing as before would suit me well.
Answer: 69
